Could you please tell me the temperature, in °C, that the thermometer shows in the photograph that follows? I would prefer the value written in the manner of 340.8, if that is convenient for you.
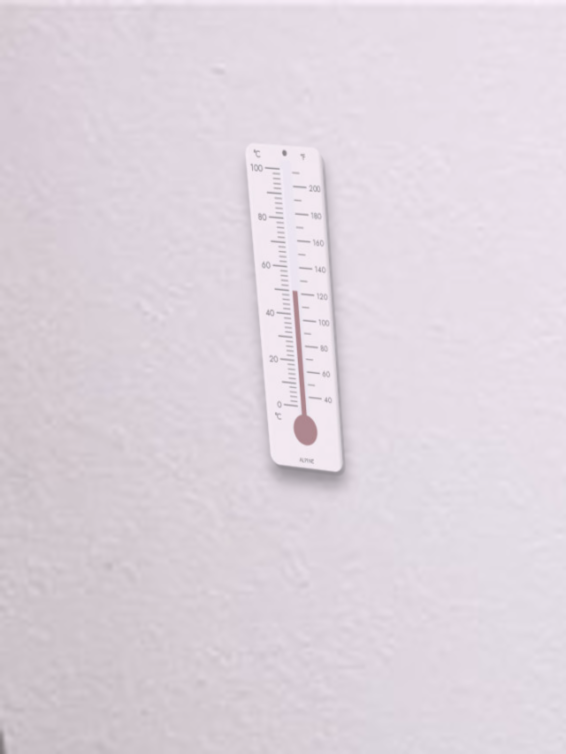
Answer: 50
